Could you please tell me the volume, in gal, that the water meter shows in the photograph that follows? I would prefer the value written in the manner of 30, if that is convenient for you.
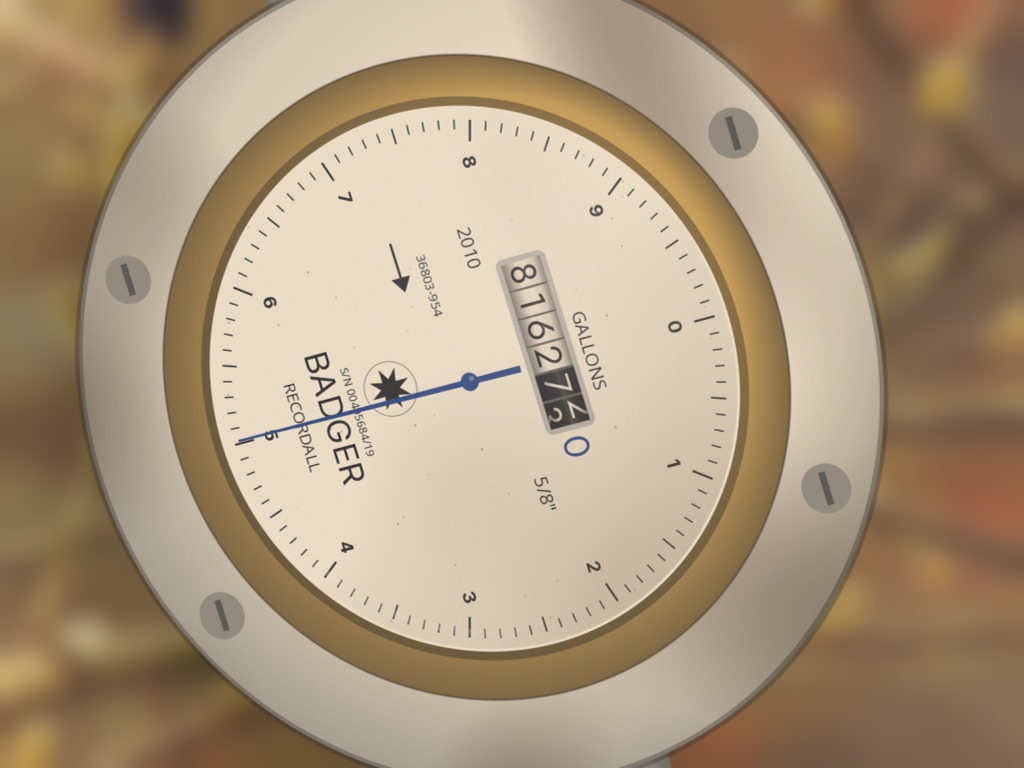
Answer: 8162725.0
